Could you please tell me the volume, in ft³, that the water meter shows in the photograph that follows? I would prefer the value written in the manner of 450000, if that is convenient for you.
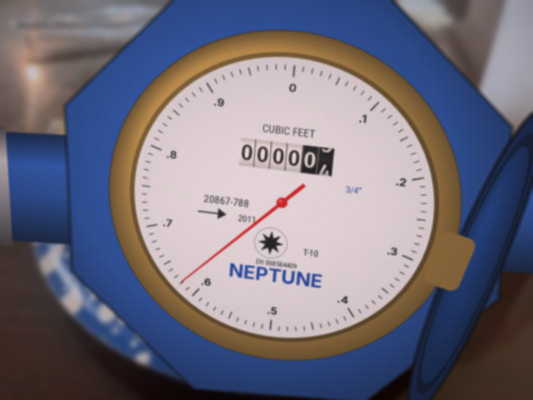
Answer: 3.62
